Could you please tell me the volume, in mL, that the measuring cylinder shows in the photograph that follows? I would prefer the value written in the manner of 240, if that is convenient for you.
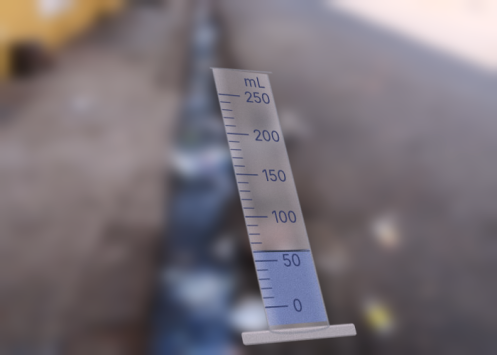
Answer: 60
